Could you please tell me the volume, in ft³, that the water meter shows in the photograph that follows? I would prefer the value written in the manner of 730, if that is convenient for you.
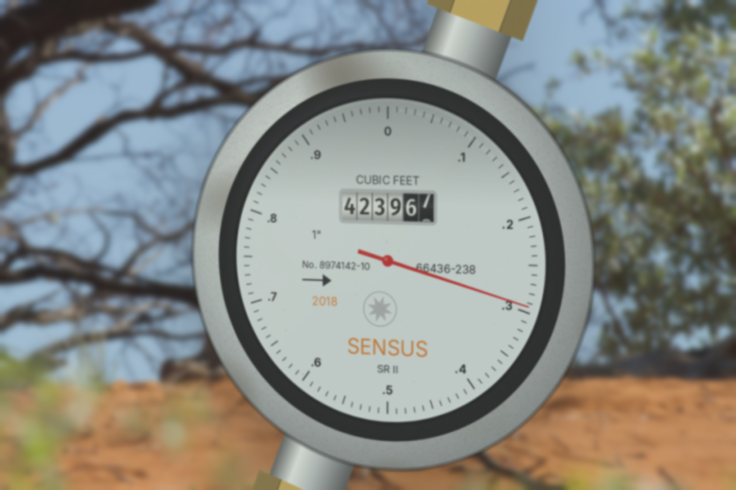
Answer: 423967.29
